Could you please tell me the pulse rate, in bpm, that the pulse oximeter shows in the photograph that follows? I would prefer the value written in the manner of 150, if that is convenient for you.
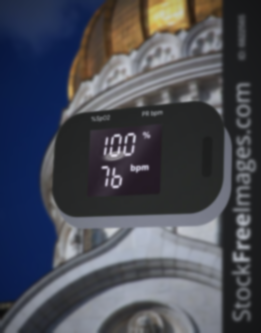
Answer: 76
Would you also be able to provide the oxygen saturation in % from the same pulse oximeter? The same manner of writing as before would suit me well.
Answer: 100
